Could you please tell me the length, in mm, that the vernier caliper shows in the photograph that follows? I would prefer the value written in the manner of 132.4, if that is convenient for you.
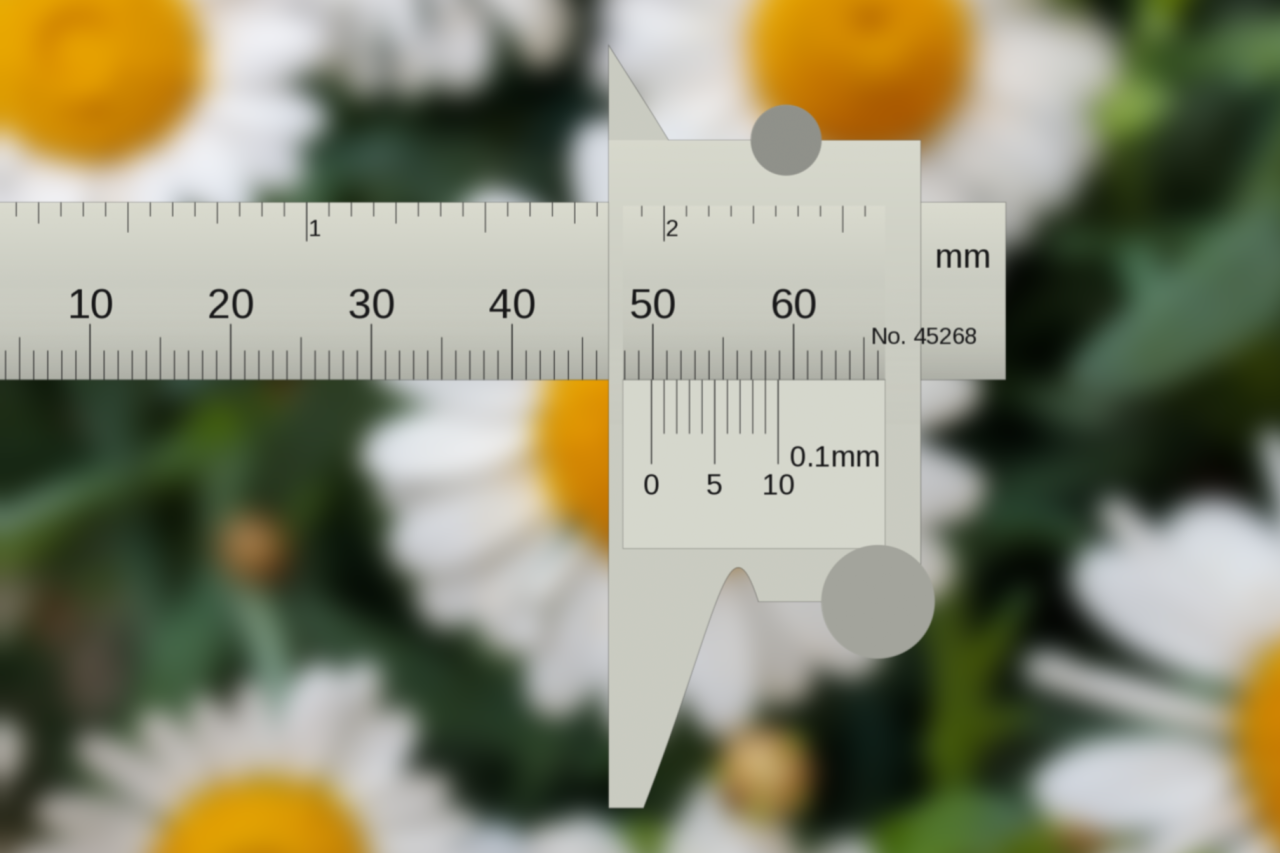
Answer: 49.9
